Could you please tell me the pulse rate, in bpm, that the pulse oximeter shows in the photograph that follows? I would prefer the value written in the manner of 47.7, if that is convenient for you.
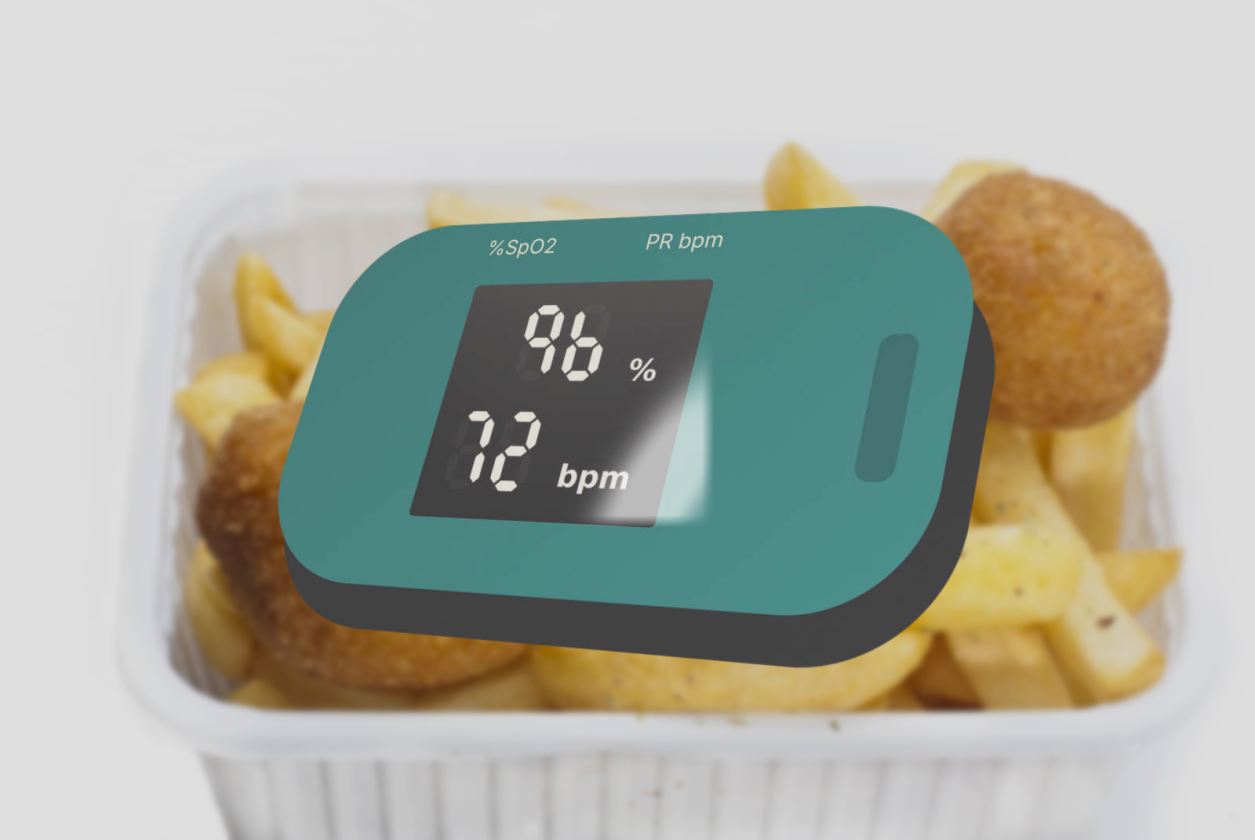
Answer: 72
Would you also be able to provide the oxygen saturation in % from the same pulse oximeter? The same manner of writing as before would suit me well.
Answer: 96
